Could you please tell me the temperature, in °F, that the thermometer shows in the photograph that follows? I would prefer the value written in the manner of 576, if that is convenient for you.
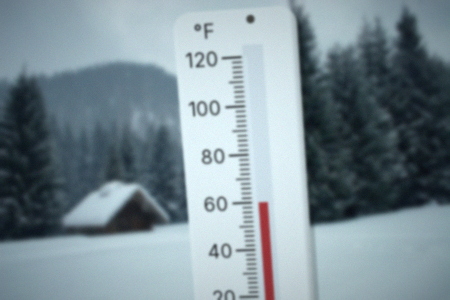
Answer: 60
